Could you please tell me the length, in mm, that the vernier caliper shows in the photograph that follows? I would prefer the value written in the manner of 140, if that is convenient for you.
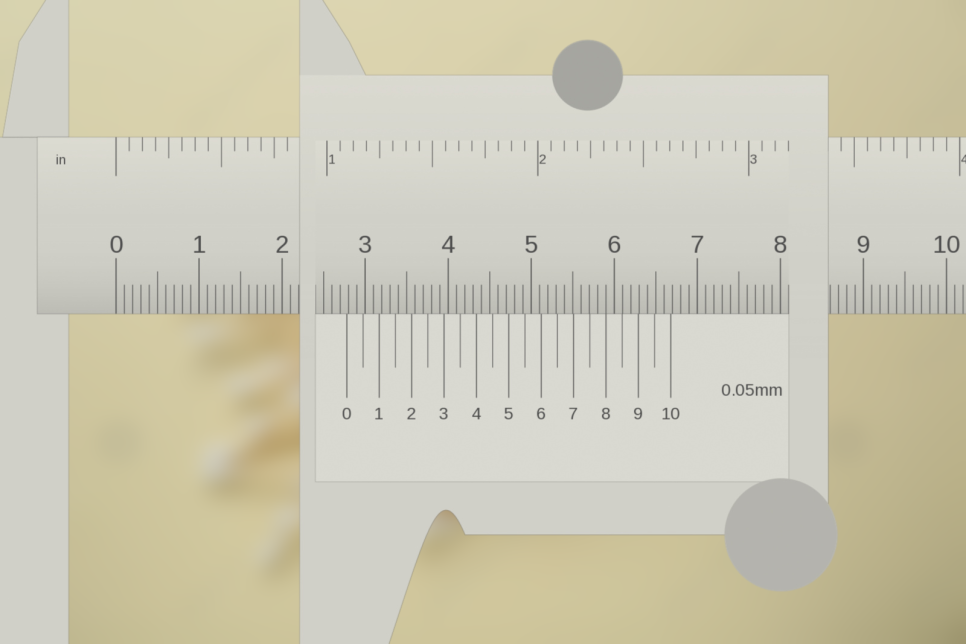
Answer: 27.8
